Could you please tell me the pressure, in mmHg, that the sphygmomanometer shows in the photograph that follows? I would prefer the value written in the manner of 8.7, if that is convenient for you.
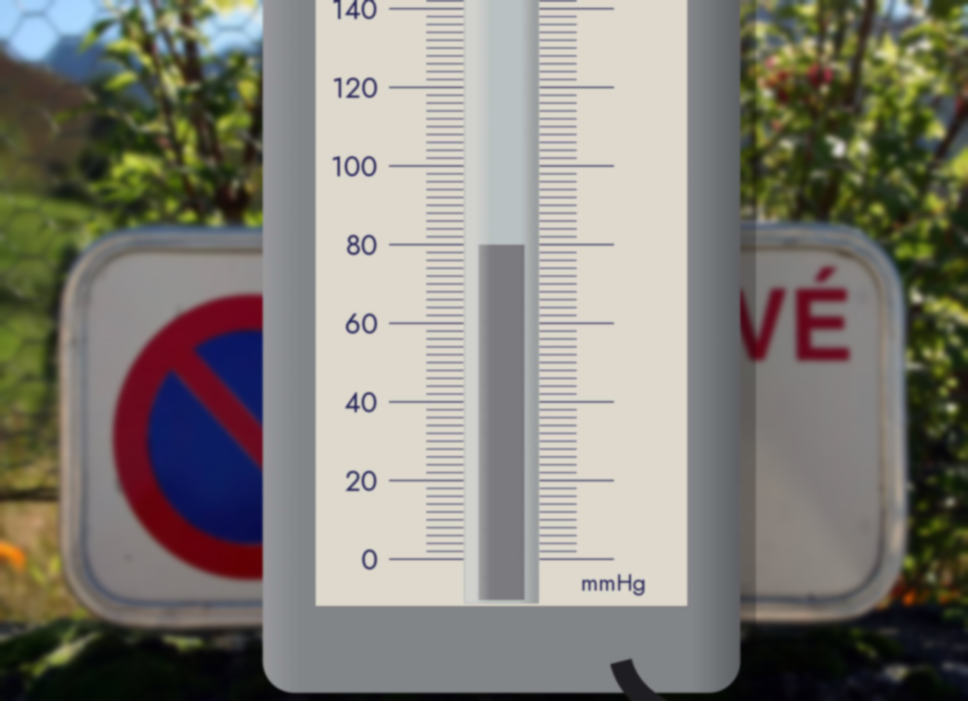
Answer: 80
